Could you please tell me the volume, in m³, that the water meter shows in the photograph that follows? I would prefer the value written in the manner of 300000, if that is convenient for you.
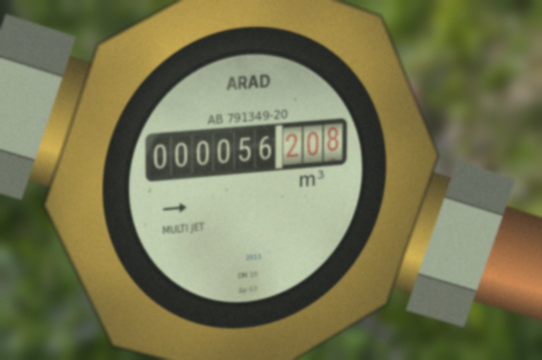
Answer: 56.208
